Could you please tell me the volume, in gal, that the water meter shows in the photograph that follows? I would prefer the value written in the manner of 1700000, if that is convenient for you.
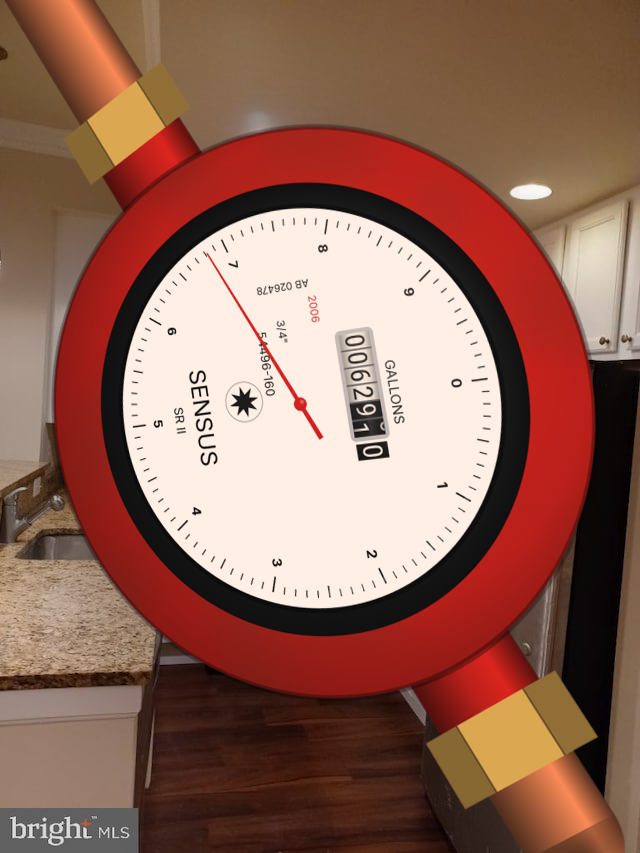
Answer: 62906.8
